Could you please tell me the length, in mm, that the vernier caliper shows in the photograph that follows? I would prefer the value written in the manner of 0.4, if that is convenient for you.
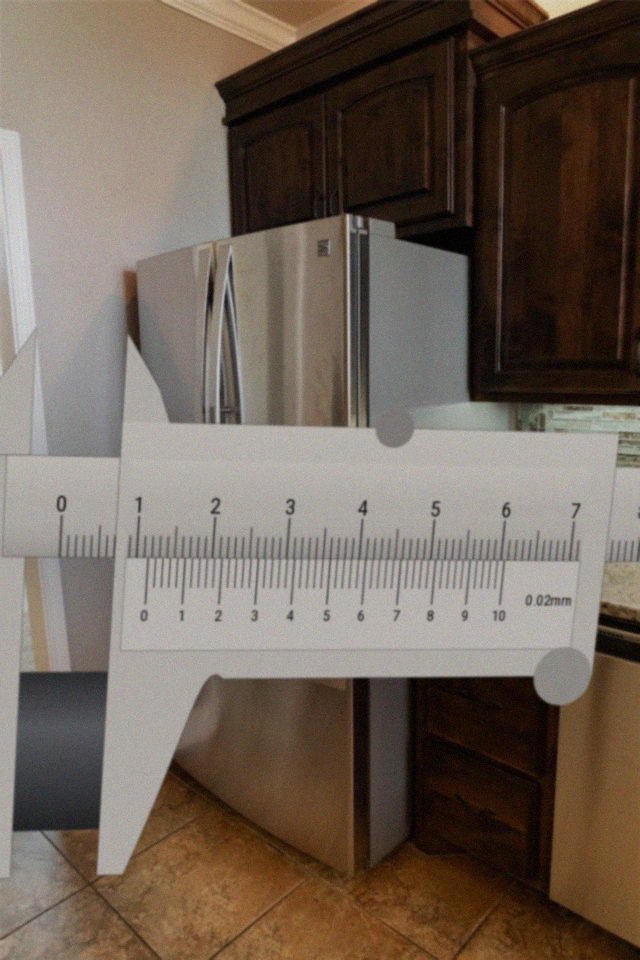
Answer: 11.5
